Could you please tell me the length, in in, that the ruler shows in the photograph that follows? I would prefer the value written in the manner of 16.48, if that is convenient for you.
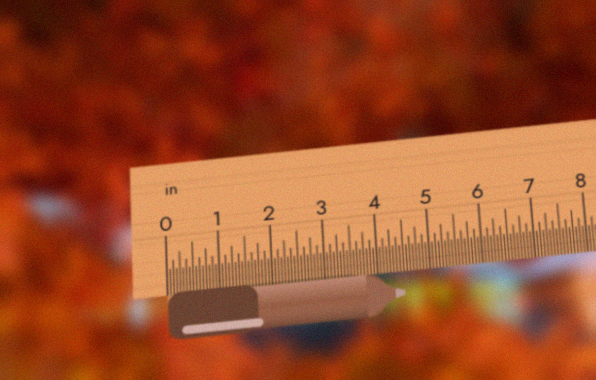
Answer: 4.5
